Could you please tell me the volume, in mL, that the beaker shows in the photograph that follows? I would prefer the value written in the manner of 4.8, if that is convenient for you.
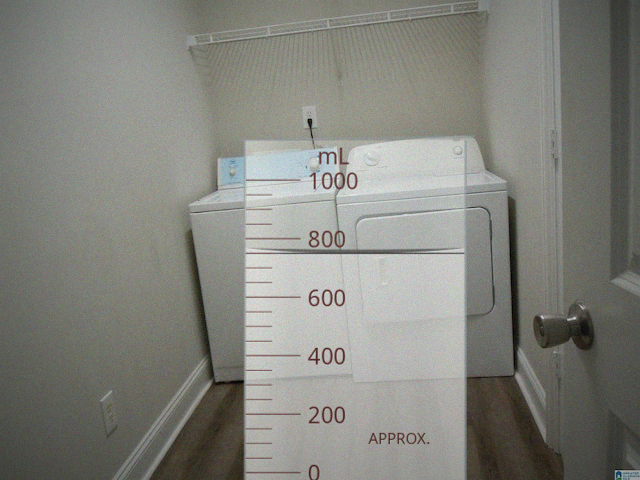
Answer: 750
